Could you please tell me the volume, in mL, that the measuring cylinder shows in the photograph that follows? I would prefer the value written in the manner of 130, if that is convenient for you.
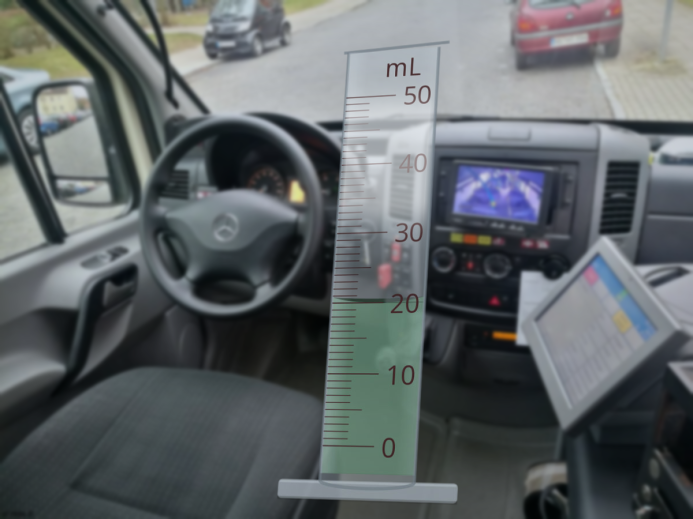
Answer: 20
